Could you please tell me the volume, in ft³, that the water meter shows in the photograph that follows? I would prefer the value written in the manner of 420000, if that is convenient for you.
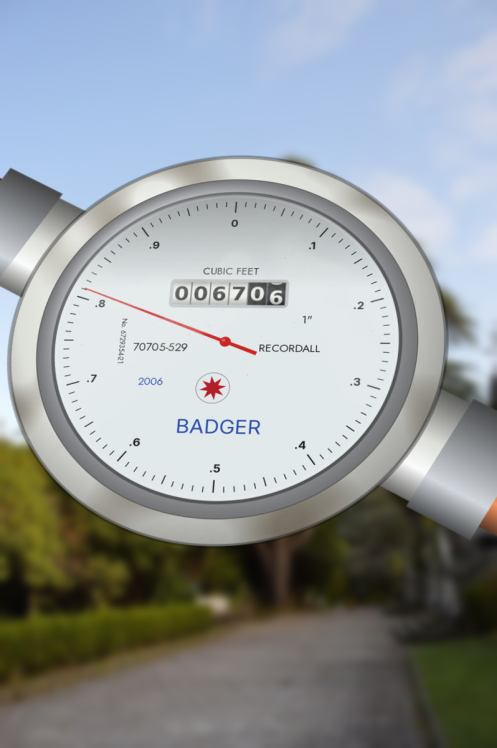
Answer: 6705.81
